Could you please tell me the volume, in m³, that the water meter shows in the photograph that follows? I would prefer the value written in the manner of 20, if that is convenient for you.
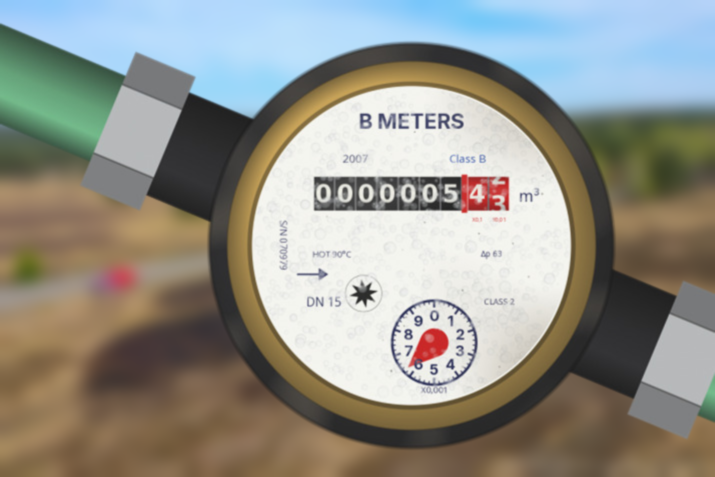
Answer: 5.426
